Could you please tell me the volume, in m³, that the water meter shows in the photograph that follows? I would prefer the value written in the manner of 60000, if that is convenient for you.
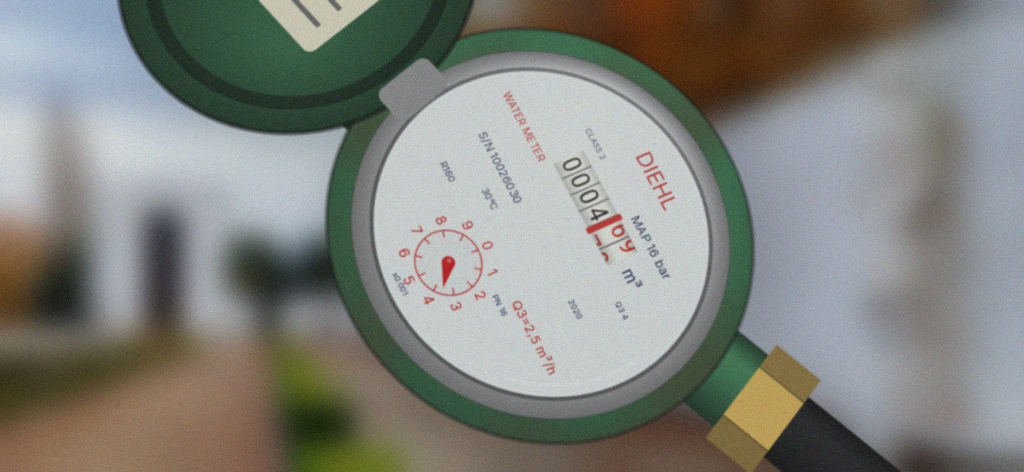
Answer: 4.693
